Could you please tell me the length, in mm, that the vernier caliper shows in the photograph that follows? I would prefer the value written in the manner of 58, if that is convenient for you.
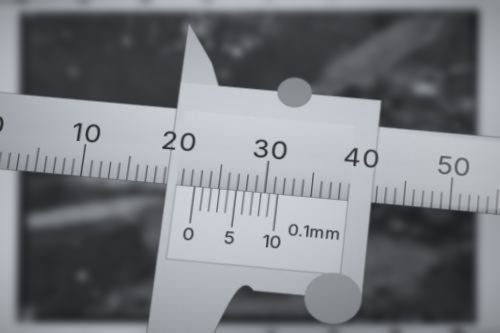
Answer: 22.4
